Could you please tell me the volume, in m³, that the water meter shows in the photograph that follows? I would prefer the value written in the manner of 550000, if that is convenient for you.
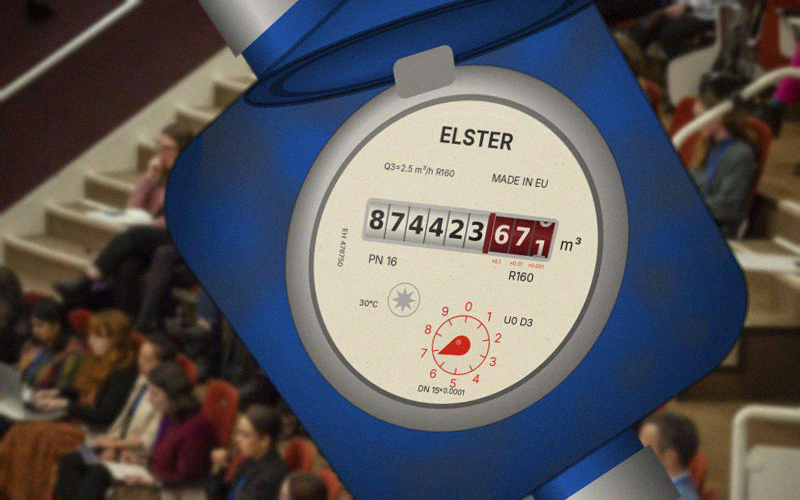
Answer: 874423.6706
